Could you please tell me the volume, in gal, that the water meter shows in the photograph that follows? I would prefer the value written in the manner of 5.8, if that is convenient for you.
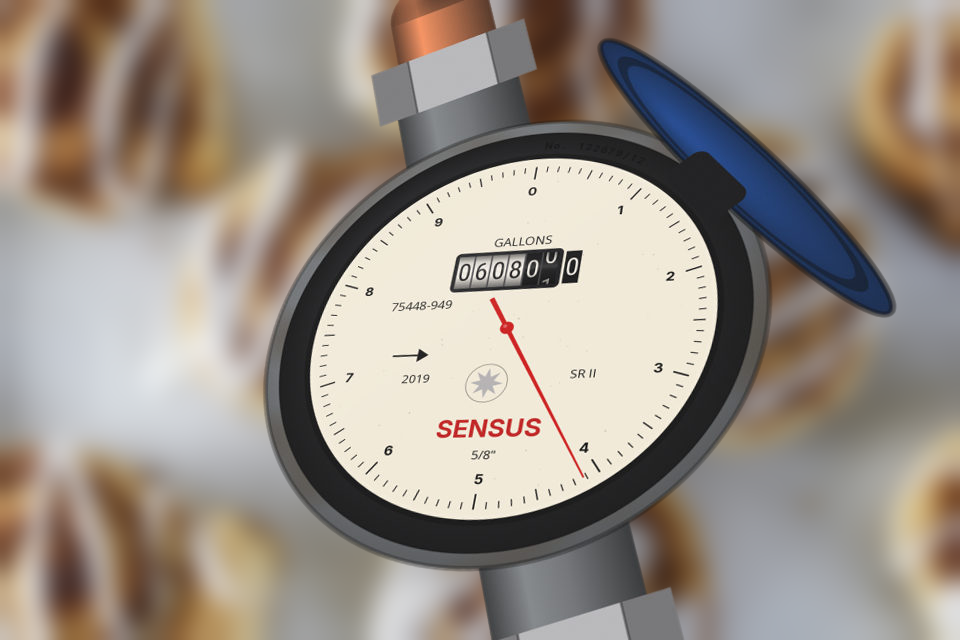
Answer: 608004.1
